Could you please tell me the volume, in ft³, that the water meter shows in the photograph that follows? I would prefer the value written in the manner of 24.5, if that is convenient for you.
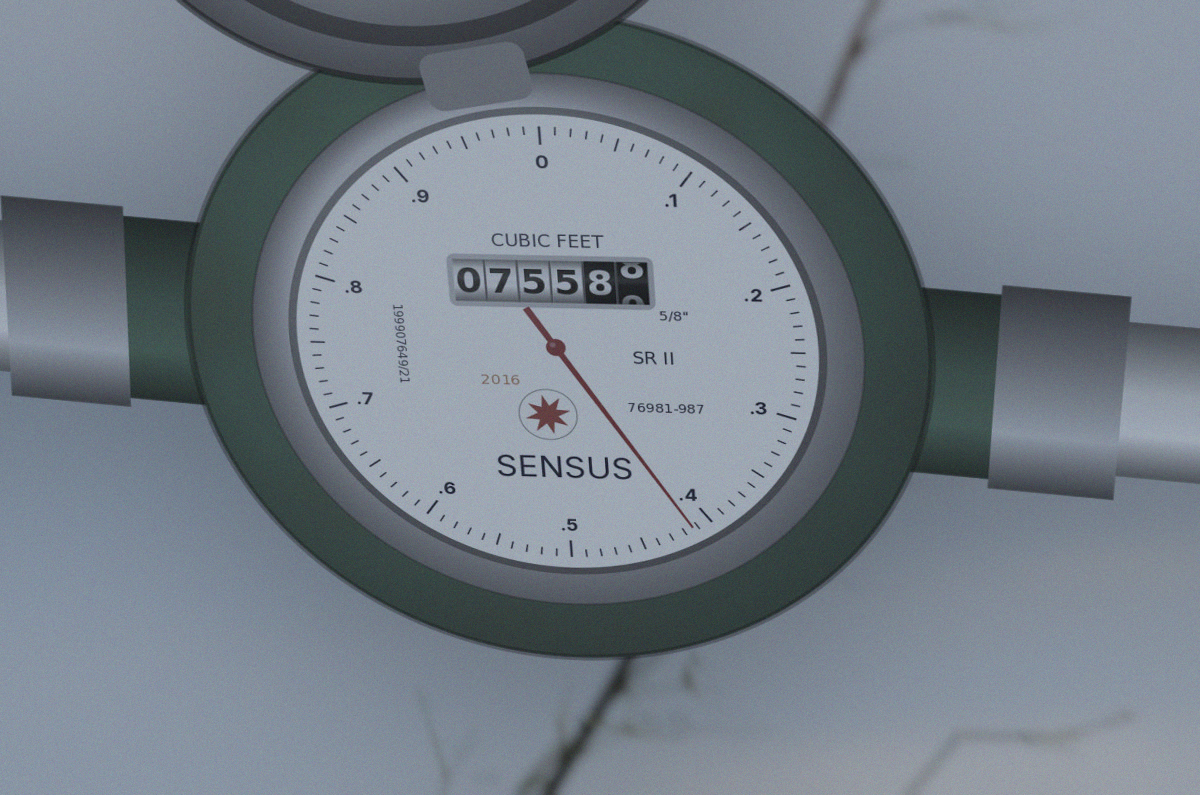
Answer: 75588.41
